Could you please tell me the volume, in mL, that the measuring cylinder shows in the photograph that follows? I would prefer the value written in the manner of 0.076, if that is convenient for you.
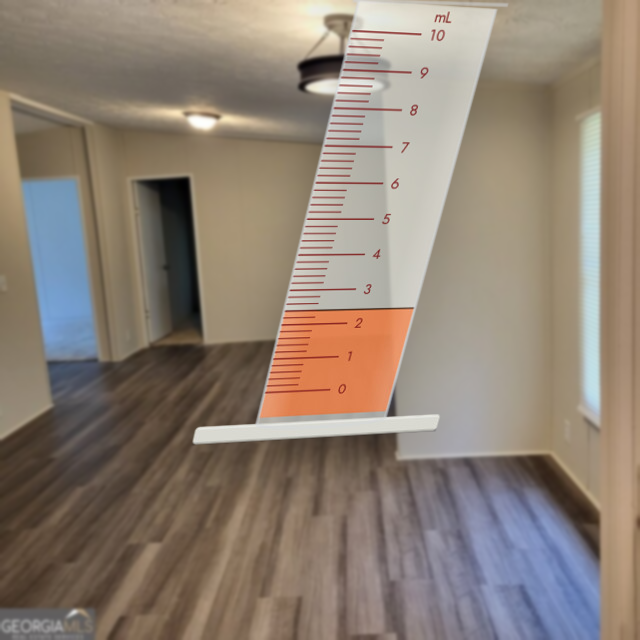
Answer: 2.4
